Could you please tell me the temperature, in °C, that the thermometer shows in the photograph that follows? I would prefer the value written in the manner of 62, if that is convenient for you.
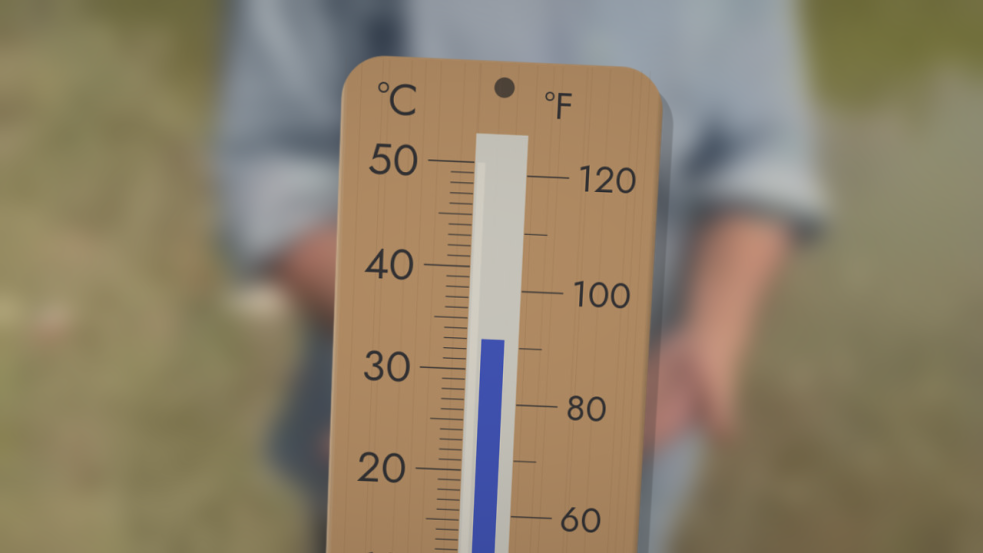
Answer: 33
